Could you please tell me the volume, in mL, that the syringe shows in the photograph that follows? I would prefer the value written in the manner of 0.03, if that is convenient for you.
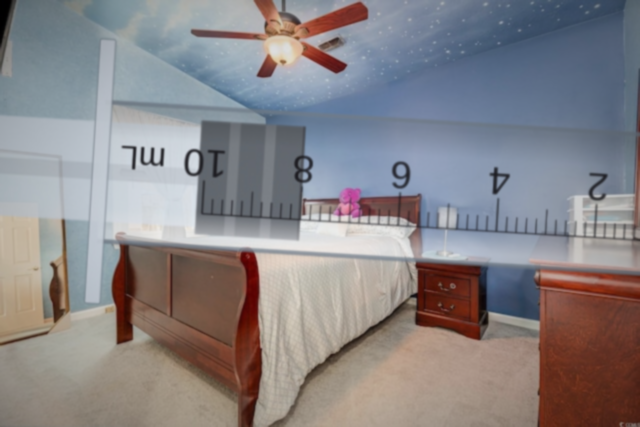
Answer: 8
